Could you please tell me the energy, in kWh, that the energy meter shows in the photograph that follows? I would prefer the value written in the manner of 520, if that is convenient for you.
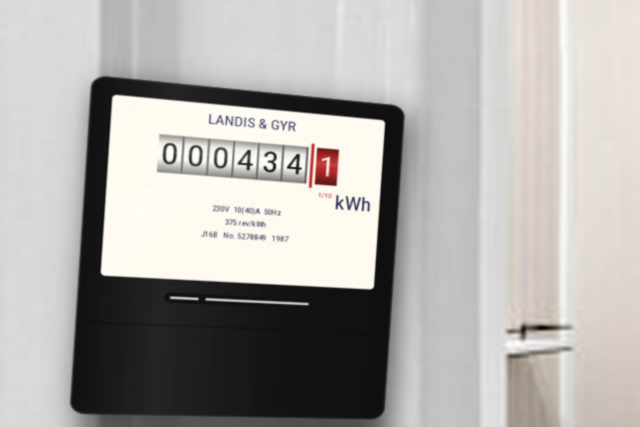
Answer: 434.1
